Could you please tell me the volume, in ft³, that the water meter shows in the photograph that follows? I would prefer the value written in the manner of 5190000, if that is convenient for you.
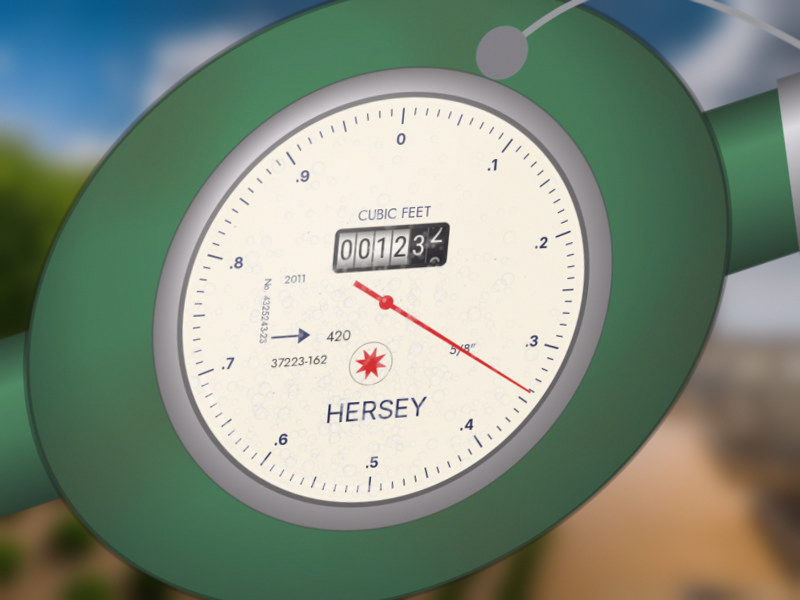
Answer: 1232.34
